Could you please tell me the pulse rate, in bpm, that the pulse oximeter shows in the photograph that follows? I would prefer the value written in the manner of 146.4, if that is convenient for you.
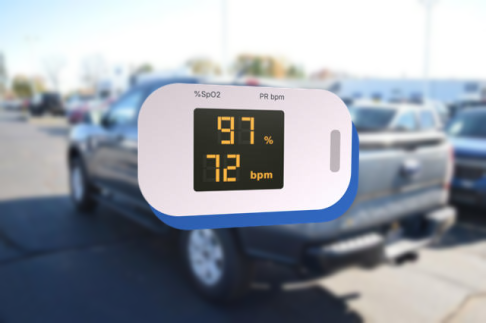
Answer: 72
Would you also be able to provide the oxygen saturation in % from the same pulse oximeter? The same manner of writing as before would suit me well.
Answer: 97
